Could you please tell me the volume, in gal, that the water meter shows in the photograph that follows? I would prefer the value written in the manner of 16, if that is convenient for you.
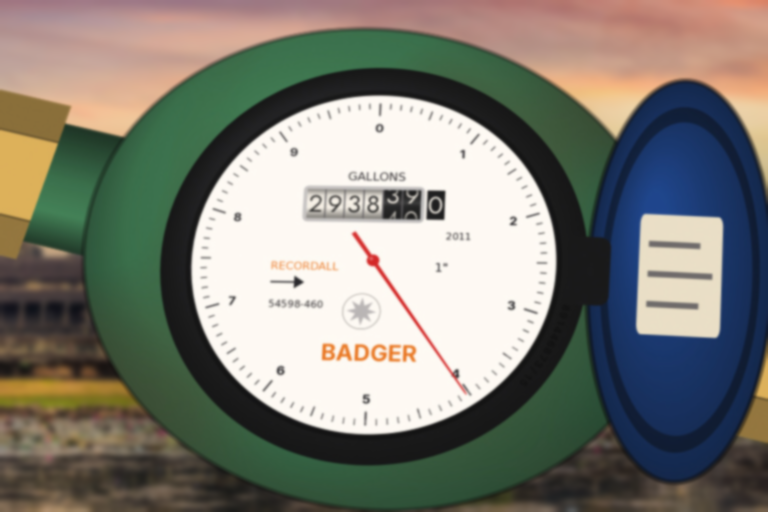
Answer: 2938394.0
